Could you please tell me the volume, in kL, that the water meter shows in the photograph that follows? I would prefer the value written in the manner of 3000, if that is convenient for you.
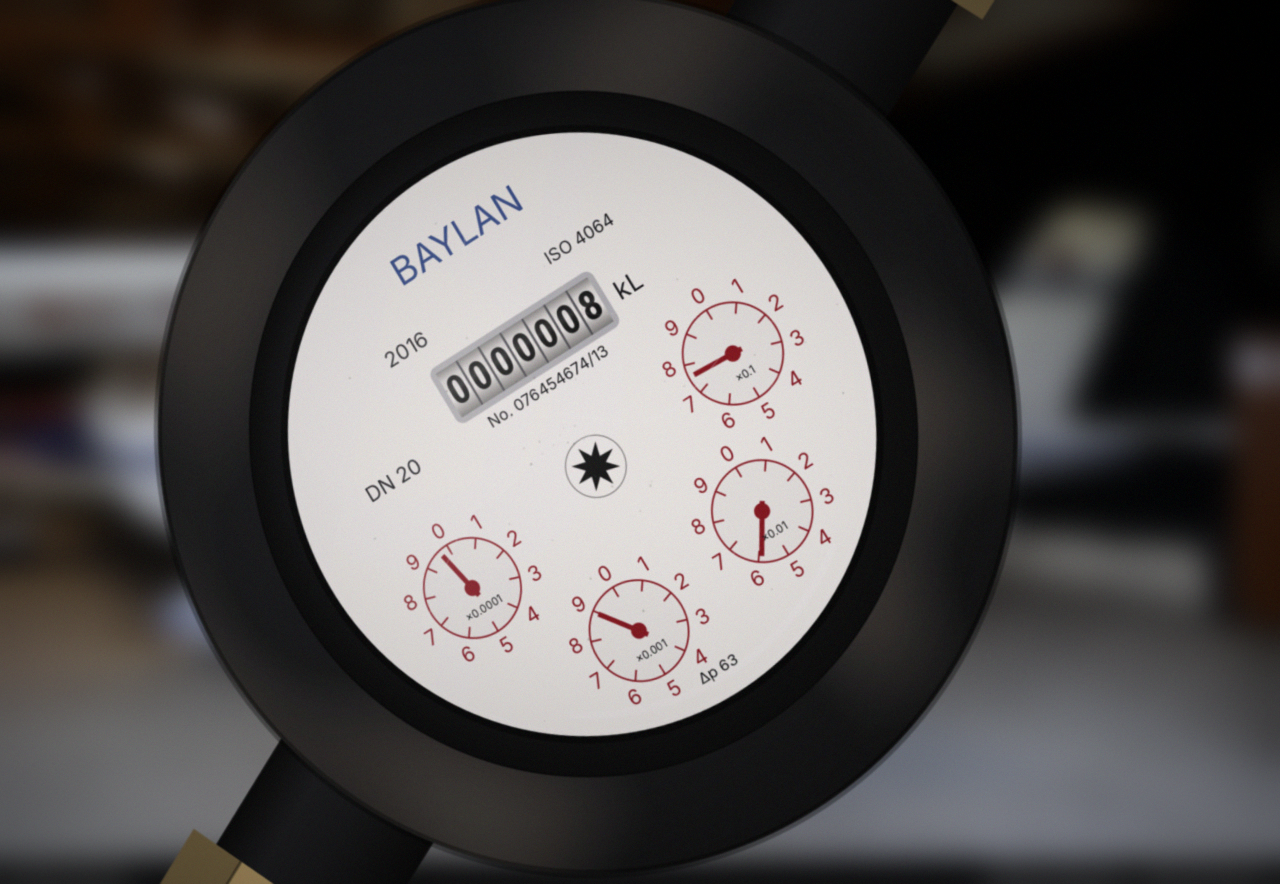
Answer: 8.7589
